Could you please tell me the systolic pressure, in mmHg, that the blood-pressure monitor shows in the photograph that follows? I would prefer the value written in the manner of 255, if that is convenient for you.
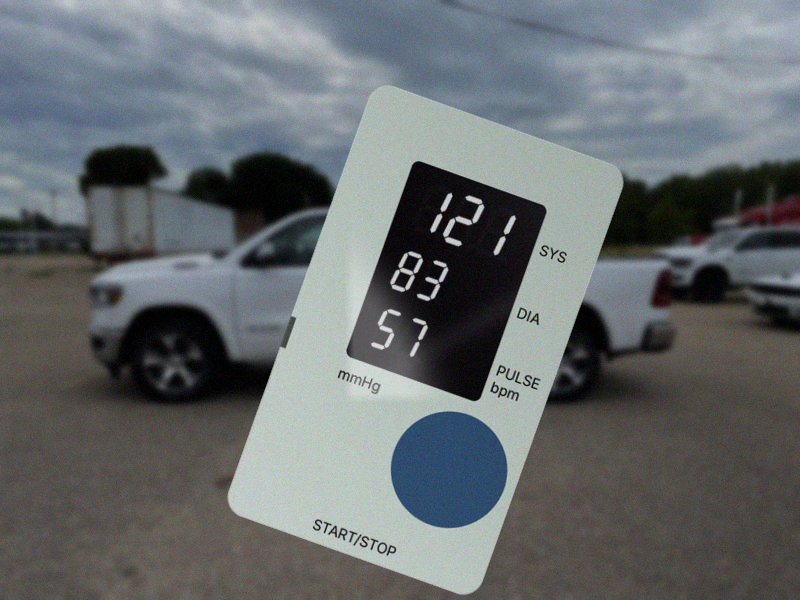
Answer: 121
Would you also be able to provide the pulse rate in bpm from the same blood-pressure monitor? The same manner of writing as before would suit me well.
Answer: 57
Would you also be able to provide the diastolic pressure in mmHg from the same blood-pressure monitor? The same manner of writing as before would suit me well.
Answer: 83
